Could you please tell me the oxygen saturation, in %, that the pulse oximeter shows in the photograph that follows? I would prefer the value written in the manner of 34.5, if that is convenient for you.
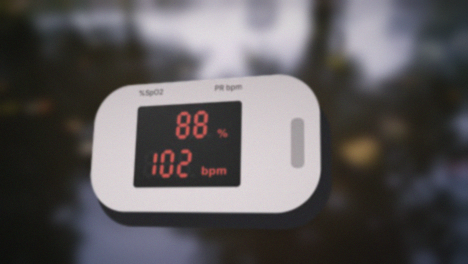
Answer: 88
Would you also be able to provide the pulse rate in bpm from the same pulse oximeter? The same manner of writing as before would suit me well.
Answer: 102
